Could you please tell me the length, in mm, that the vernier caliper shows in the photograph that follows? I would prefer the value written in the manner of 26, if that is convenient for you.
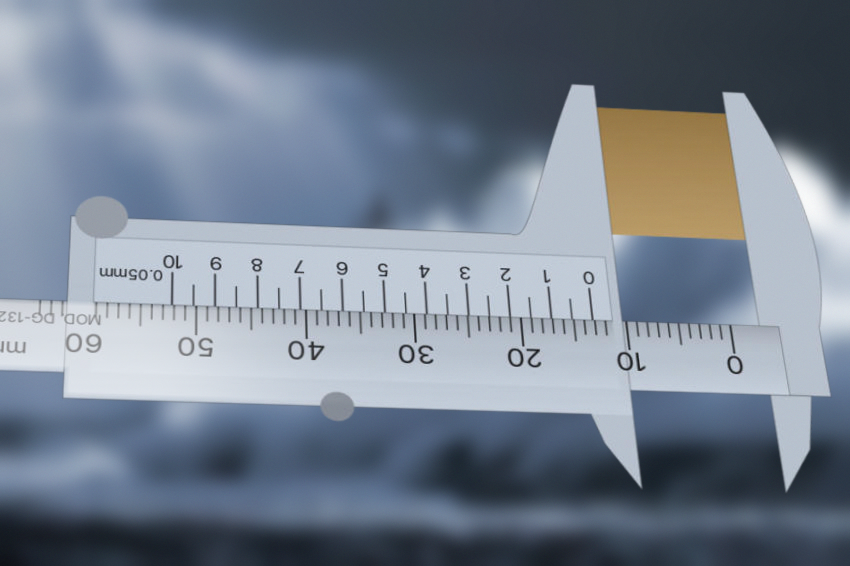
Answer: 13.2
